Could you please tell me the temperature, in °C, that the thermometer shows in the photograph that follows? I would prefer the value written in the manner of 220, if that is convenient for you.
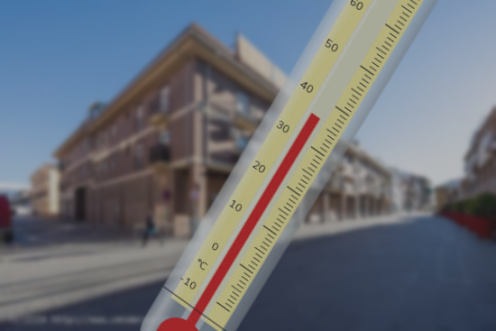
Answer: 36
